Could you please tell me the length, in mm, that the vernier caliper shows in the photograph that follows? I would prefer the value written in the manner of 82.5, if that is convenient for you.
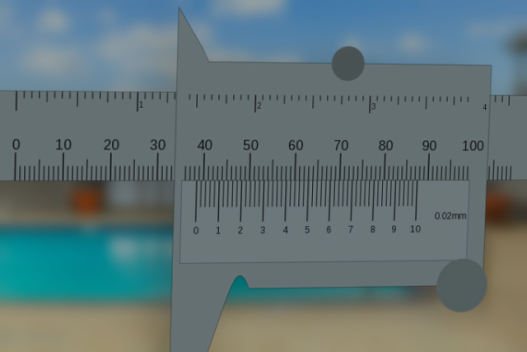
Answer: 38.5
